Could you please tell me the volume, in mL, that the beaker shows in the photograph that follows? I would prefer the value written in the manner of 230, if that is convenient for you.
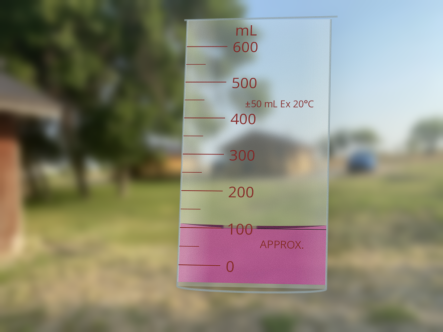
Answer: 100
